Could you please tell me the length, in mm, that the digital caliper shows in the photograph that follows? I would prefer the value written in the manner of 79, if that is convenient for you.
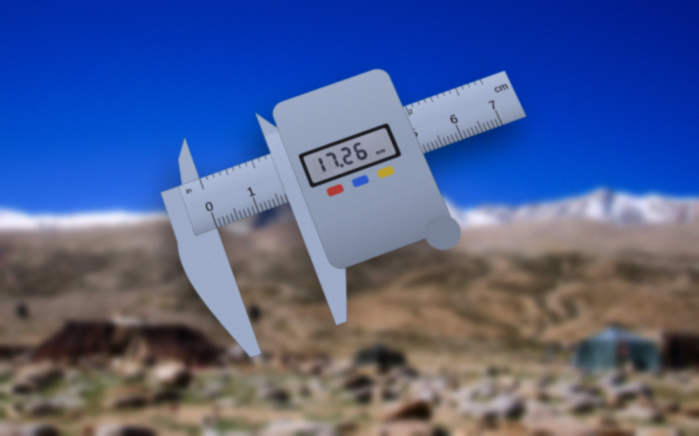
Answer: 17.26
